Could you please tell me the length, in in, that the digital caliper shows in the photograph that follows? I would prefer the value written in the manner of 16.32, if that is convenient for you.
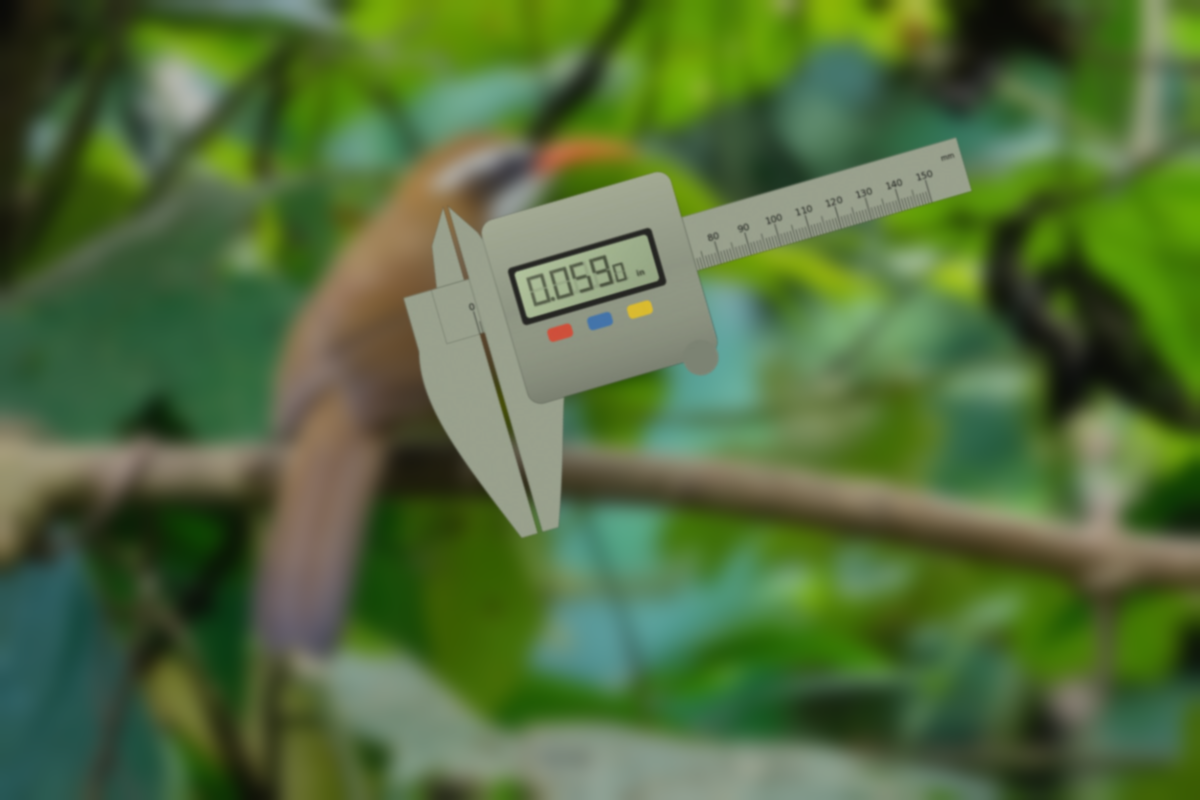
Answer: 0.0590
